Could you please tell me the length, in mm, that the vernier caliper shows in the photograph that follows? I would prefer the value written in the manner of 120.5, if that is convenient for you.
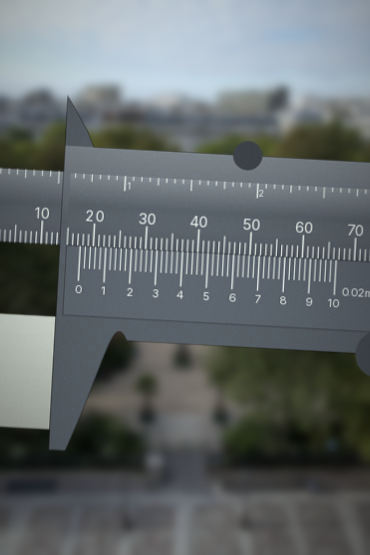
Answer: 17.5
